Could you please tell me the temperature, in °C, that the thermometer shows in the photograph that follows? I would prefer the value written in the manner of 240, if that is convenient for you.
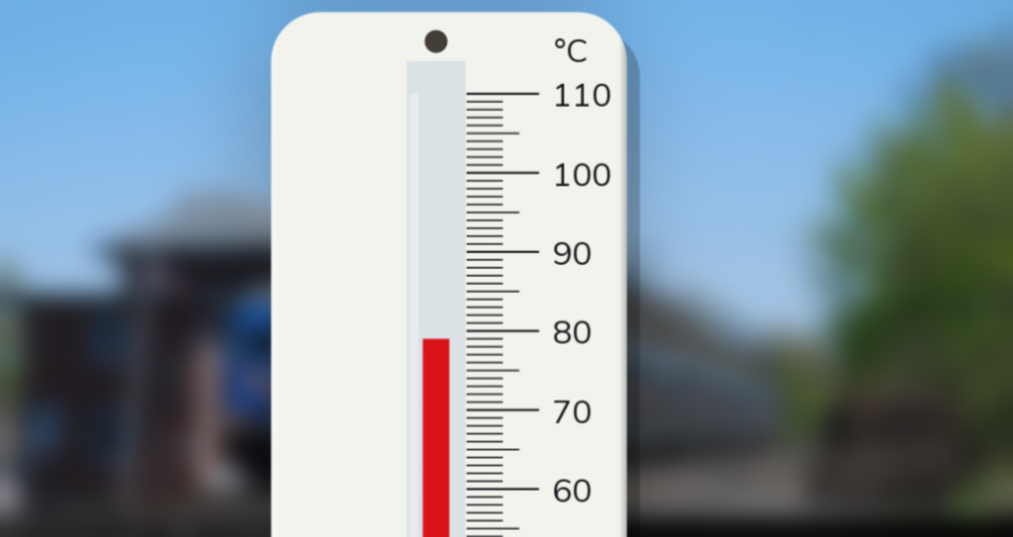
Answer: 79
